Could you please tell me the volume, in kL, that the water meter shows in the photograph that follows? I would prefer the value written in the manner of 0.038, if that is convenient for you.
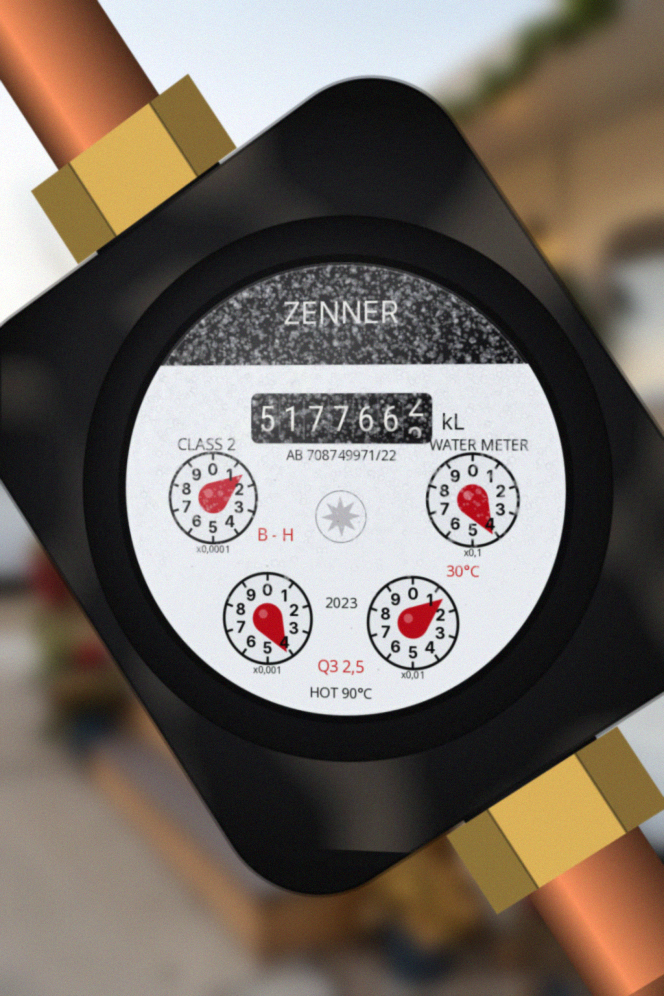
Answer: 5177662.4141
